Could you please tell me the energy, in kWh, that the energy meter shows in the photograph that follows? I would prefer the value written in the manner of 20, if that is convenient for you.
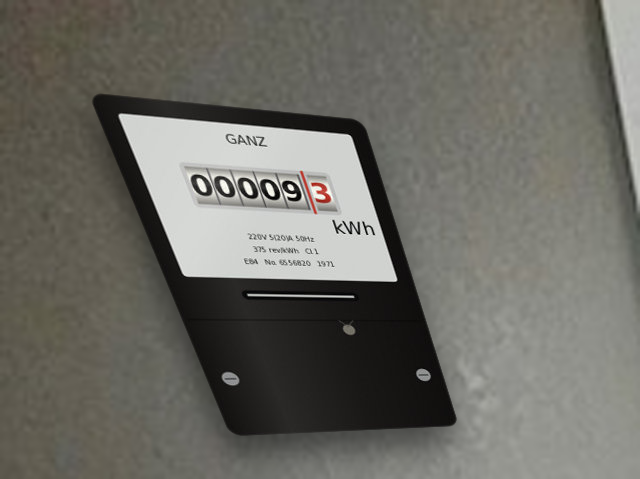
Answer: 9.3
